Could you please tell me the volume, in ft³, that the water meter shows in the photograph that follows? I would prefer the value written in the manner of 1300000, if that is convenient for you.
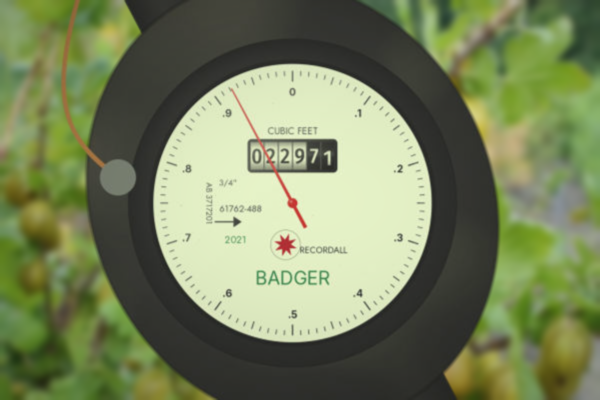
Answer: 22970.92
